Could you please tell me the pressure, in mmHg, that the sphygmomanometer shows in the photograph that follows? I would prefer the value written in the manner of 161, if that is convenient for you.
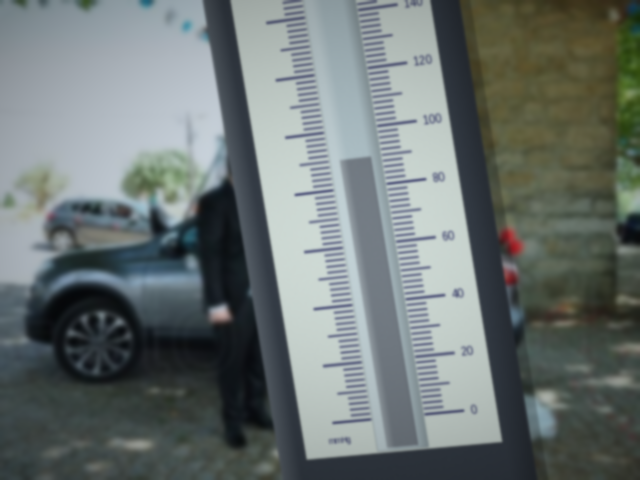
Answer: 90
